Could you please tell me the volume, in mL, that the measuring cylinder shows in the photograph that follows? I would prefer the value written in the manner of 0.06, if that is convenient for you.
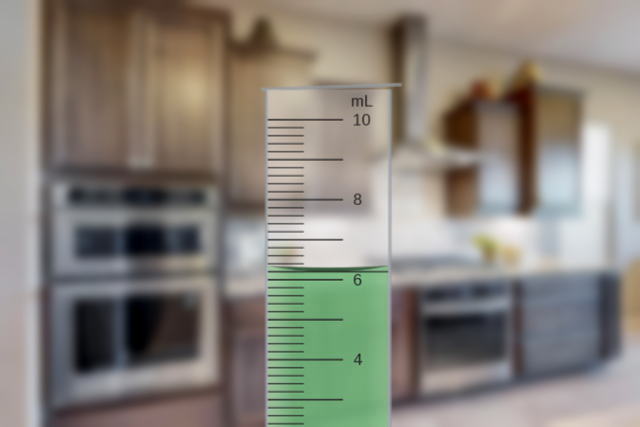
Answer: 6.2
